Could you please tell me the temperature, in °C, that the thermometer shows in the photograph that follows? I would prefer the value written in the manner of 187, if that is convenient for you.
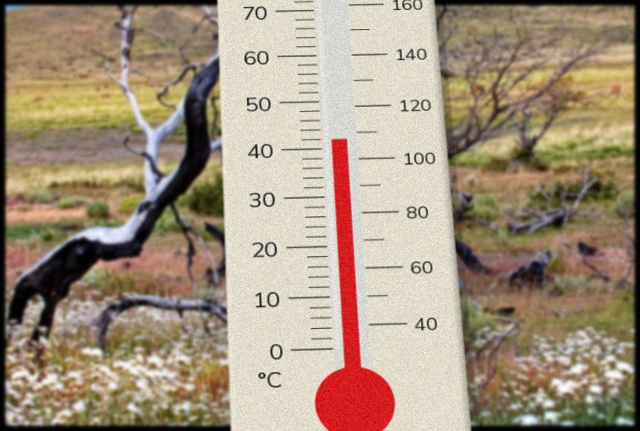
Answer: 42
